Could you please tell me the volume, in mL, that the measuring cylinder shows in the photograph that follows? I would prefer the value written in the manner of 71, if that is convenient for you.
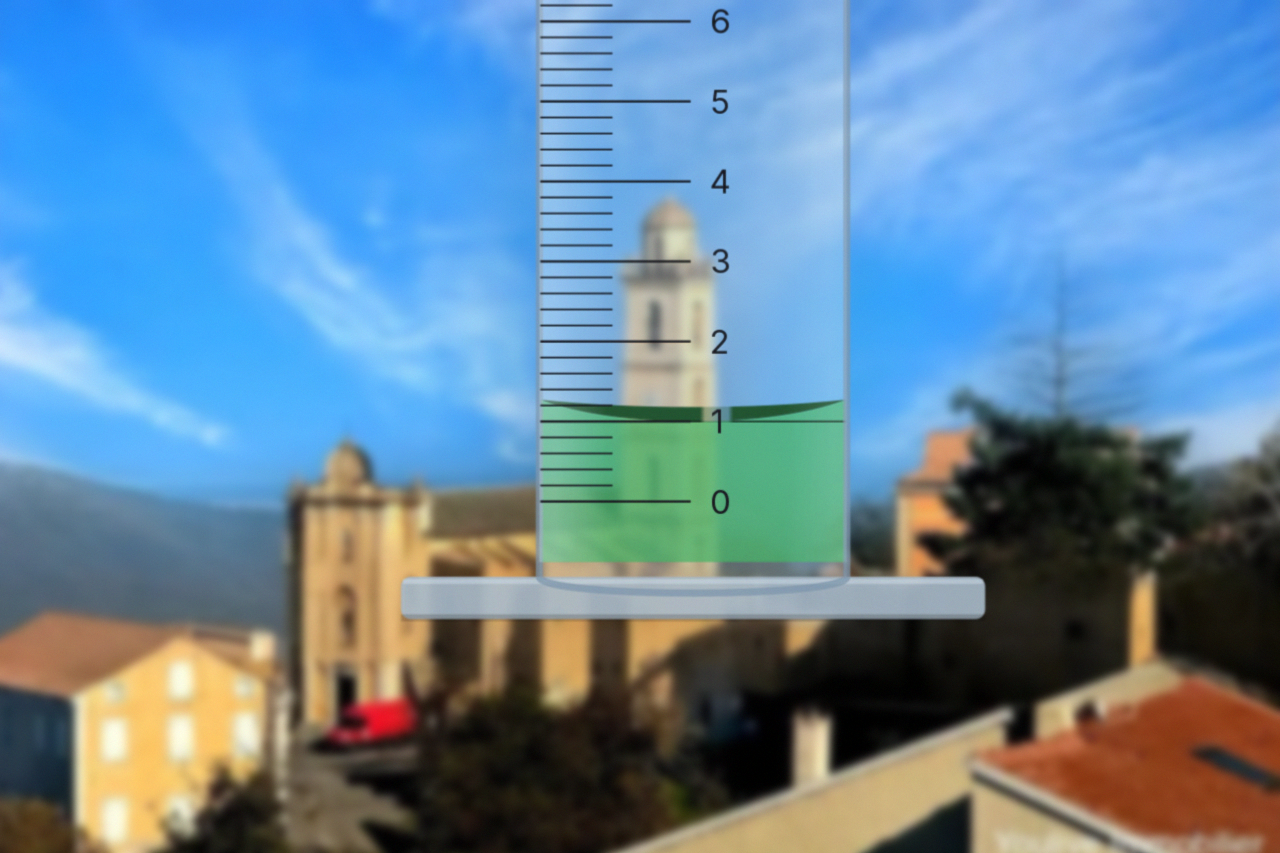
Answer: 1
